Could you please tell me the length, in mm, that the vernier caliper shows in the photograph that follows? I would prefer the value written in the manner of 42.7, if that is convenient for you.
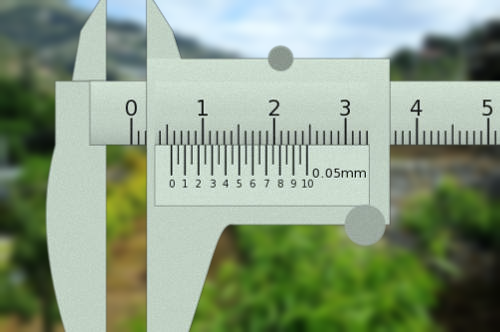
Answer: 5.6
